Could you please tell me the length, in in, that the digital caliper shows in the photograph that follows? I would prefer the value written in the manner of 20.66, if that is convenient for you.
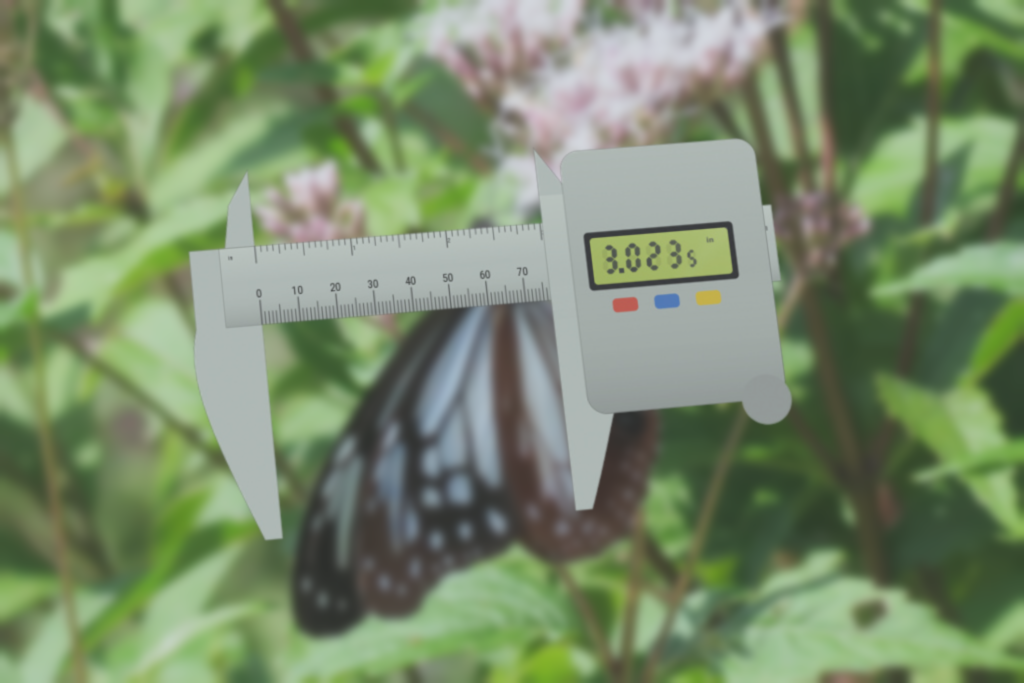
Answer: 3.0235
